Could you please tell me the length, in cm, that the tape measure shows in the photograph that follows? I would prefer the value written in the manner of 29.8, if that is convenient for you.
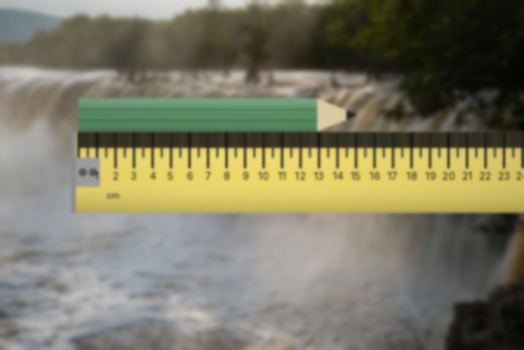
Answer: 15
